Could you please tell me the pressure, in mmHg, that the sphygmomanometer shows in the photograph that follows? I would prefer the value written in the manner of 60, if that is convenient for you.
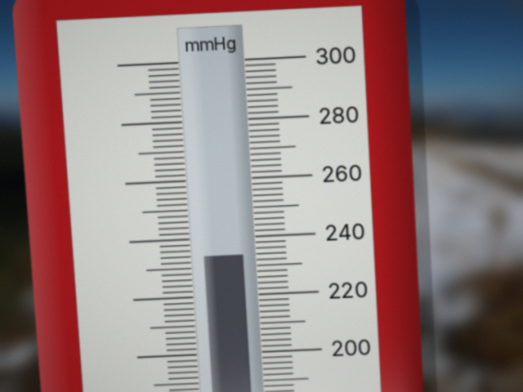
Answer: 234
